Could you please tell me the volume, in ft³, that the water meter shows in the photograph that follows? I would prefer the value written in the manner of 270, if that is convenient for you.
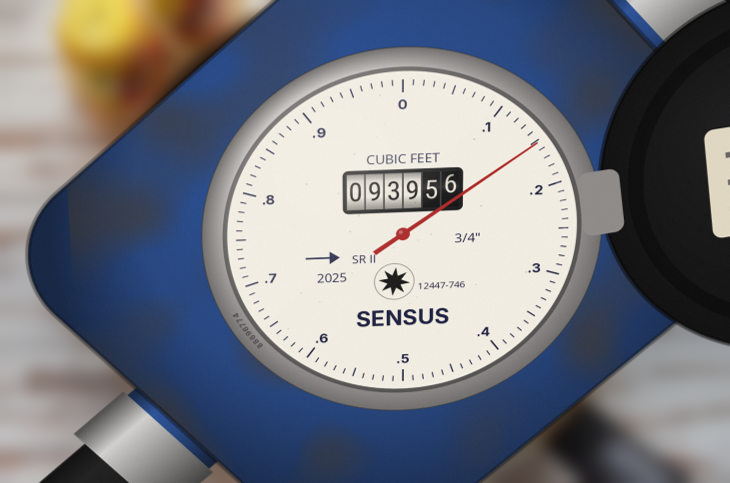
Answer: 93956.15
